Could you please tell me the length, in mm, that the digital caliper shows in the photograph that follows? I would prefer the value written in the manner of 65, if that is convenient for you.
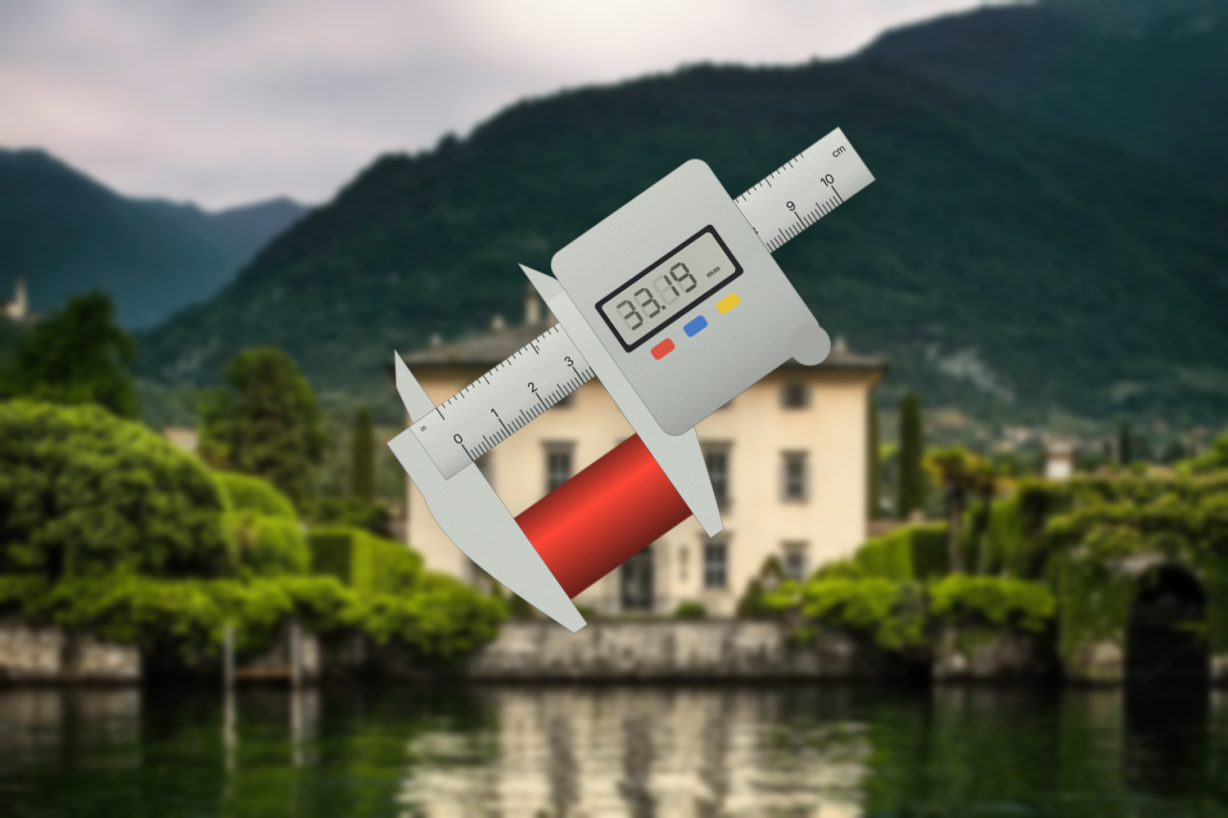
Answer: 33.19
